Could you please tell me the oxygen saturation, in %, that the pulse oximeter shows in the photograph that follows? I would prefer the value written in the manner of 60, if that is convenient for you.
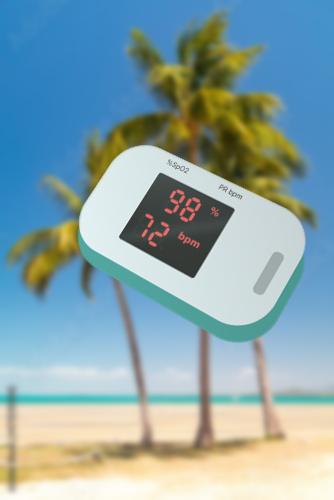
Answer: 98
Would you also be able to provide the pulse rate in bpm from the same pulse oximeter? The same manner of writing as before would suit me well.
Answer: 72
